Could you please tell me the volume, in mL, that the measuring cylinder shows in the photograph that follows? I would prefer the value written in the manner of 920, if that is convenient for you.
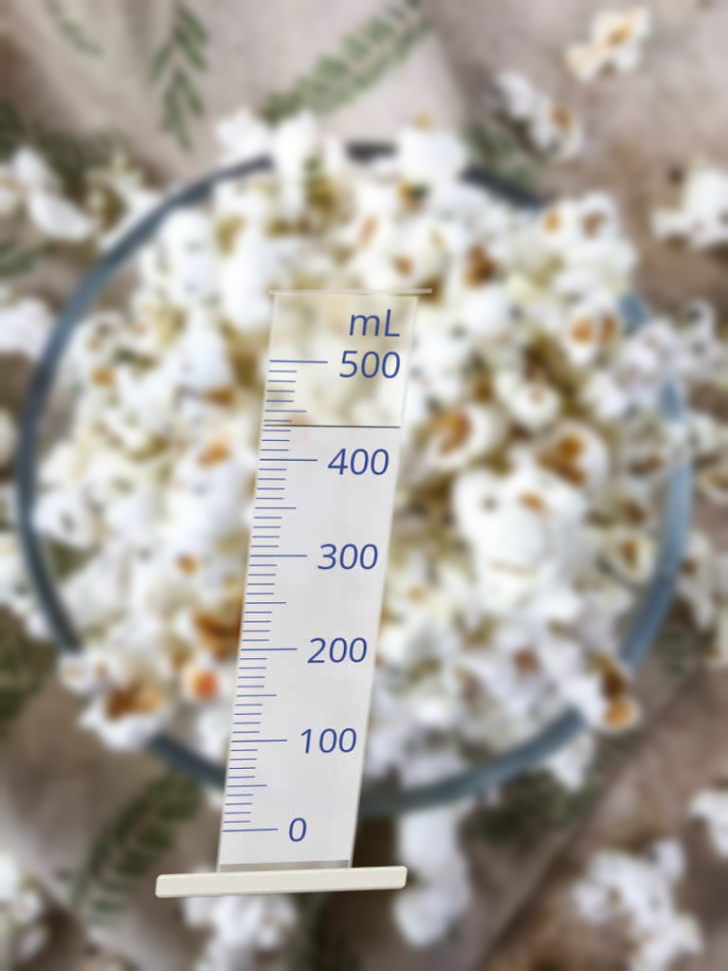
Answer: 435
